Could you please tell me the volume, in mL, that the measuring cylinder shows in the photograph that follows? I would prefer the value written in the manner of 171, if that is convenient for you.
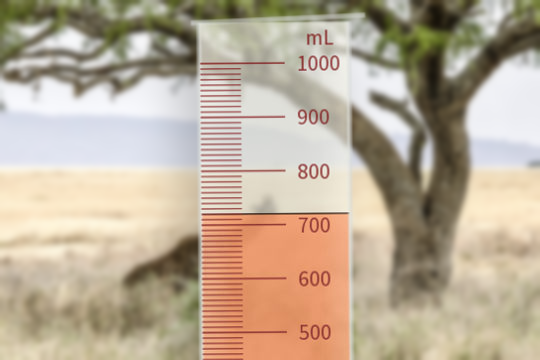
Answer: 720
